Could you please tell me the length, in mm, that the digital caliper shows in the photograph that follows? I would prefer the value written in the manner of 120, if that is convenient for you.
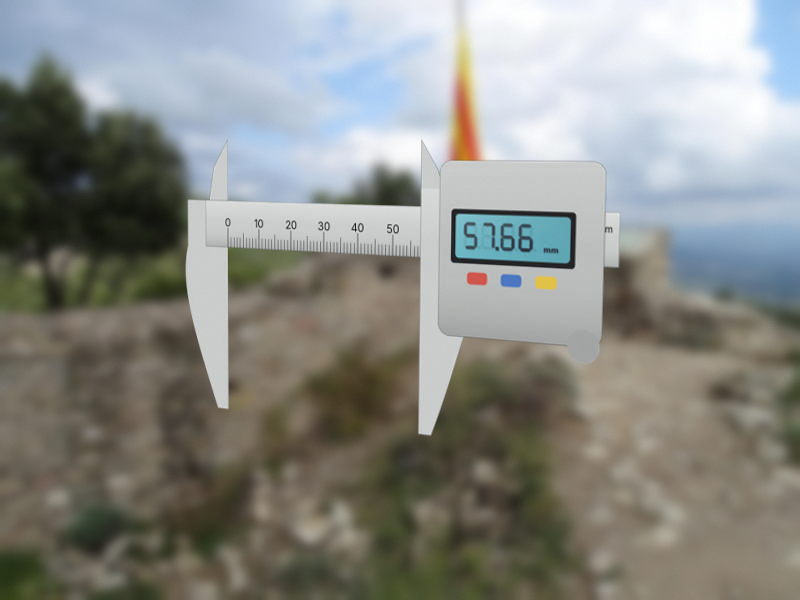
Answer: 57.66
